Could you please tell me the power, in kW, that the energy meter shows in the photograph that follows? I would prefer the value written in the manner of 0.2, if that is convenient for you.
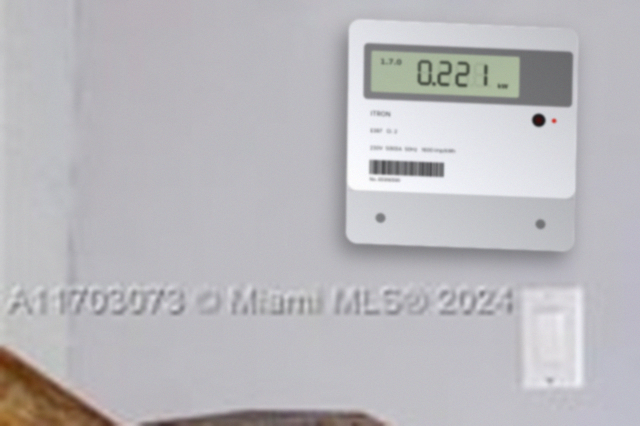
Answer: 0.221
